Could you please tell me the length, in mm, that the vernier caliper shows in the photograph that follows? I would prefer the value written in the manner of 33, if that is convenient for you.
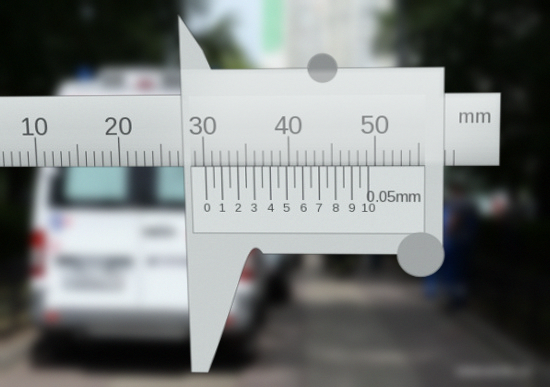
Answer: 30.2
